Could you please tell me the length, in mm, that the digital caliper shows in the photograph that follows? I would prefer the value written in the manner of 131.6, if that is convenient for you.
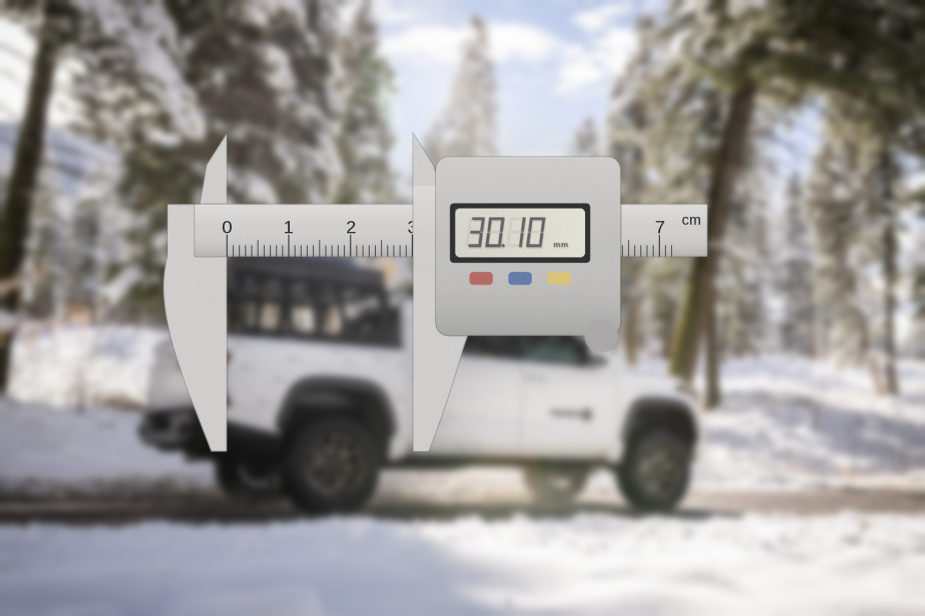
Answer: 30.10
